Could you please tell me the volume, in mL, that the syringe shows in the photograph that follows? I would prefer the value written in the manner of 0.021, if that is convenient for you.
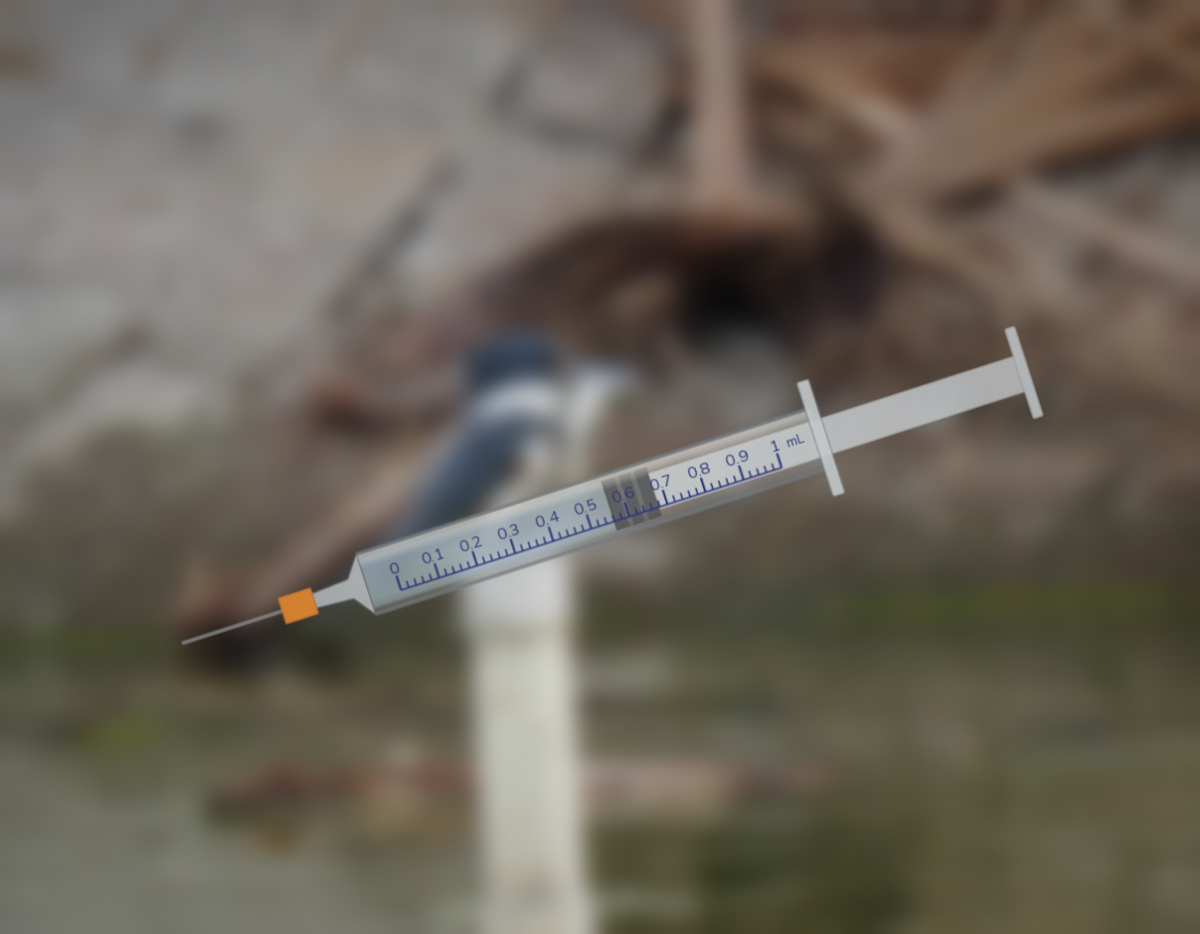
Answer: 0.56
